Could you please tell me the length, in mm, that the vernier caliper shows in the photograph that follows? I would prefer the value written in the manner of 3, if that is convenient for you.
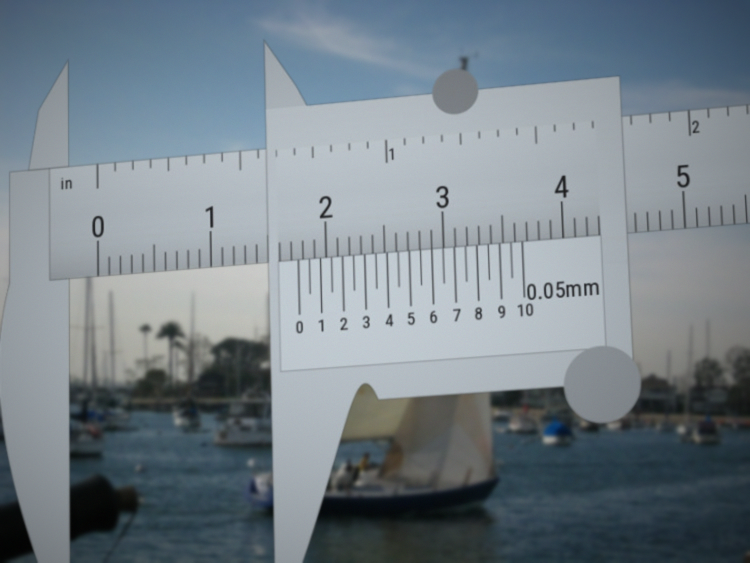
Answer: 17.6
